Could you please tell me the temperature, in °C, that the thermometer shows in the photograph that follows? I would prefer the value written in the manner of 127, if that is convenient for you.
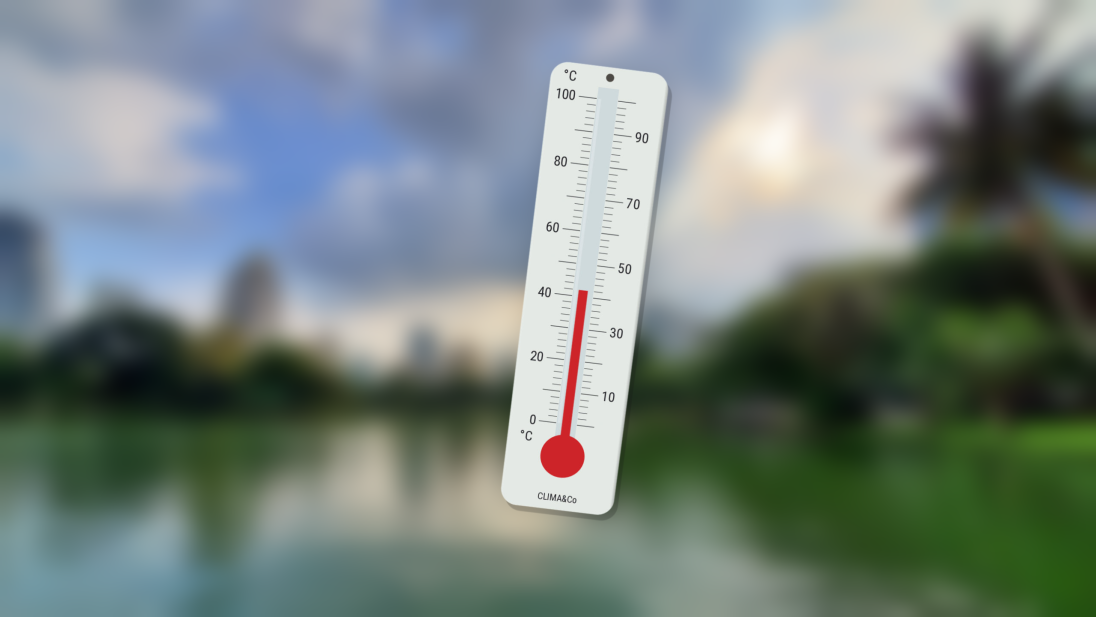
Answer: 42
